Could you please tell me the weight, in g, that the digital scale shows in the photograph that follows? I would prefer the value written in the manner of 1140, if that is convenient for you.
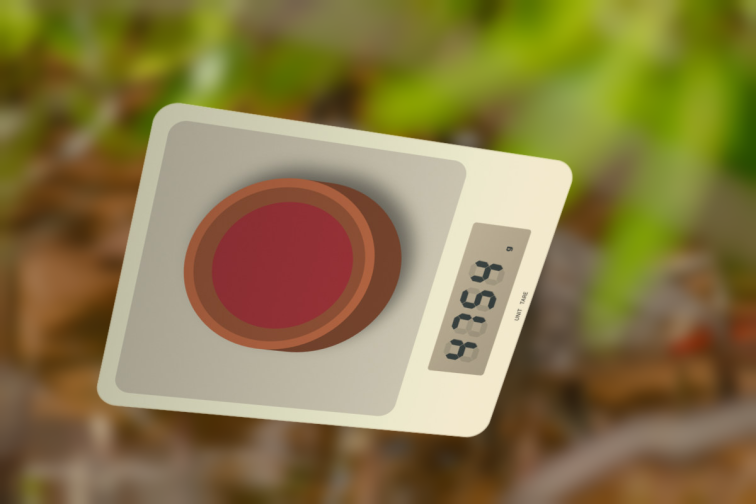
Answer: 4754
